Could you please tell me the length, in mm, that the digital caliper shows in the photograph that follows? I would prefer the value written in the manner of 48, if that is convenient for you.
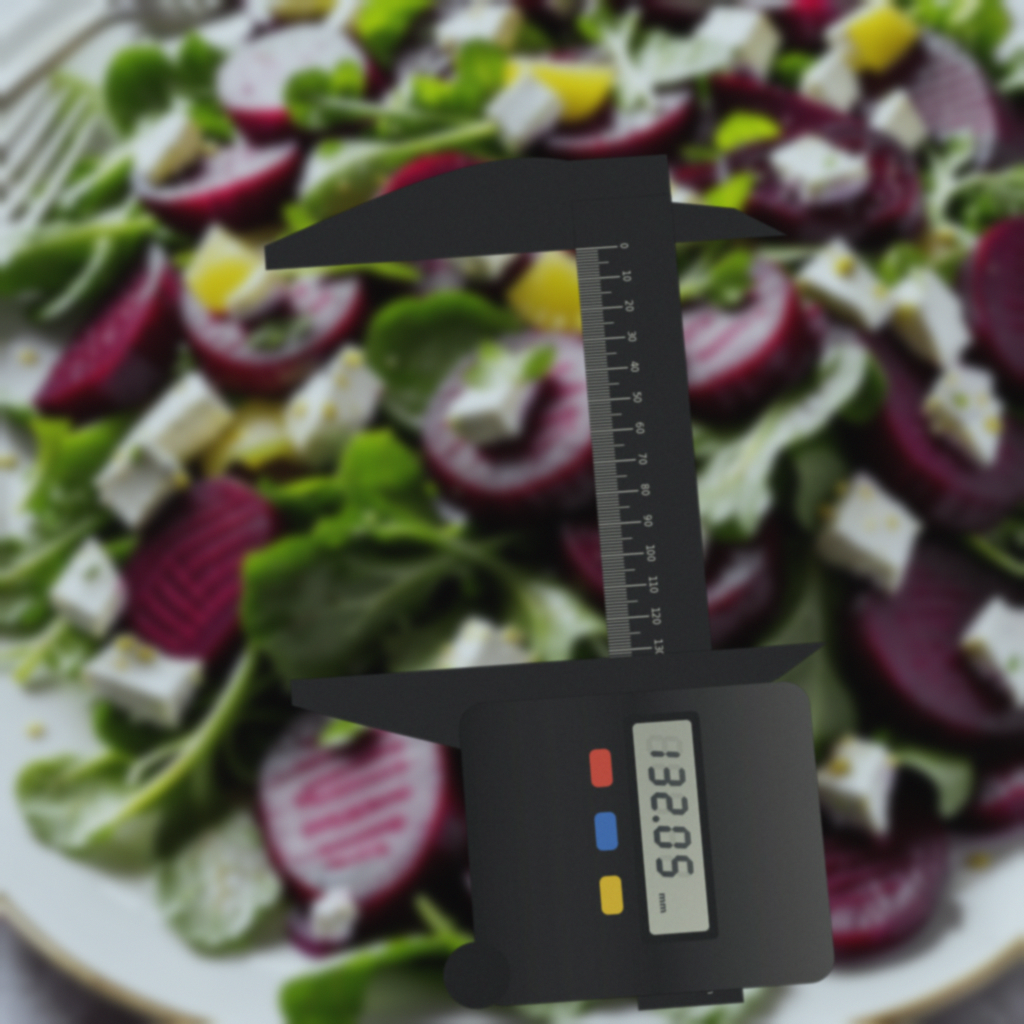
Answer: 132.05
